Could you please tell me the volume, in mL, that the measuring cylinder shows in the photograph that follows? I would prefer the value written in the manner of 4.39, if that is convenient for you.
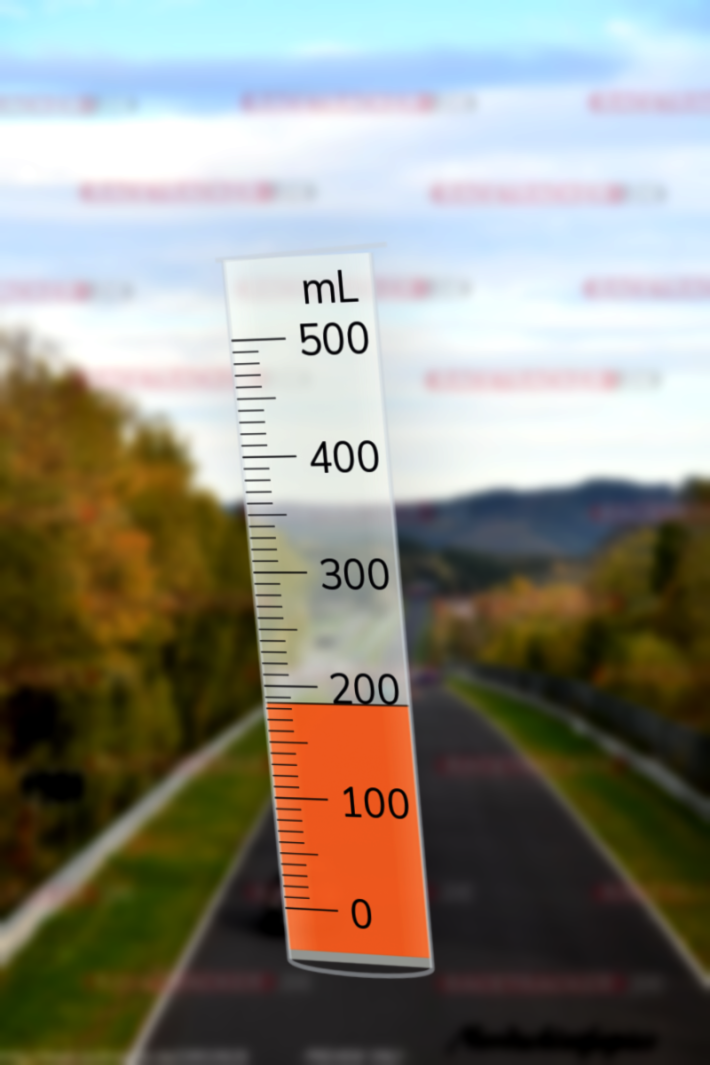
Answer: 185
